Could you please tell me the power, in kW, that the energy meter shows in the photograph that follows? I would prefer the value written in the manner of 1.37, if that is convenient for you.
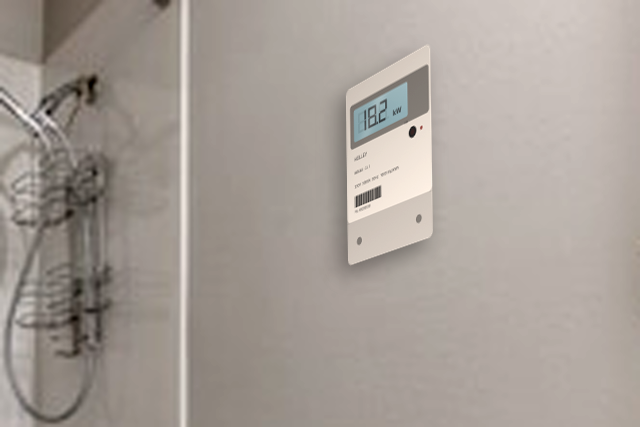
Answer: 18.2
